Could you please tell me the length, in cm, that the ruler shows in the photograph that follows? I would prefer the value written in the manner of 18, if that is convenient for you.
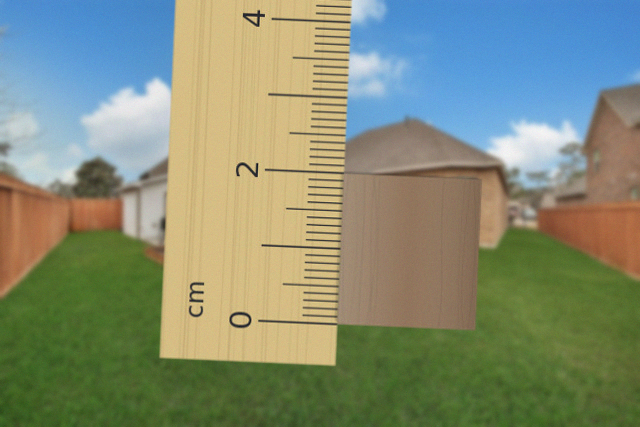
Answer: 2
